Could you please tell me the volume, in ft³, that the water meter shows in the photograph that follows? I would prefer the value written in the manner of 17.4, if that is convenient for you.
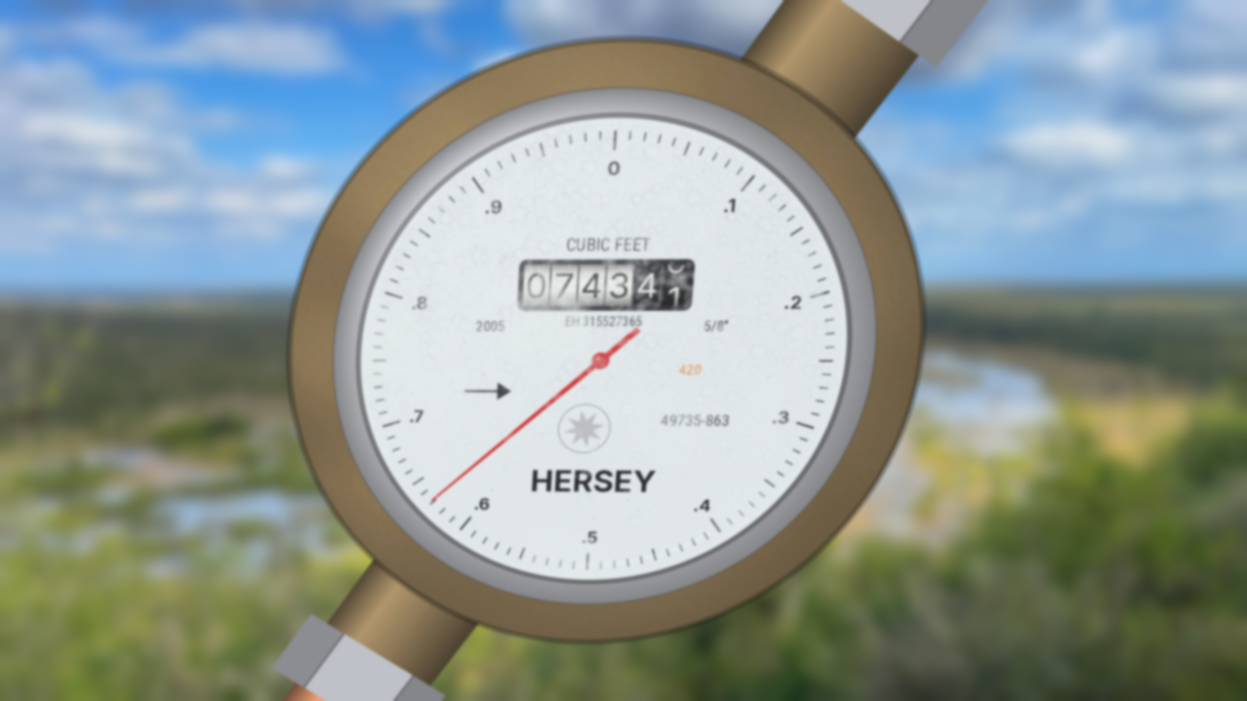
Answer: 74340.63
